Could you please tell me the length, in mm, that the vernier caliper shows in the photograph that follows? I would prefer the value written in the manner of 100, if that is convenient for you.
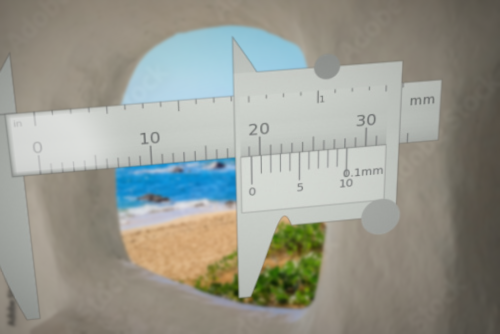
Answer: 19.2
